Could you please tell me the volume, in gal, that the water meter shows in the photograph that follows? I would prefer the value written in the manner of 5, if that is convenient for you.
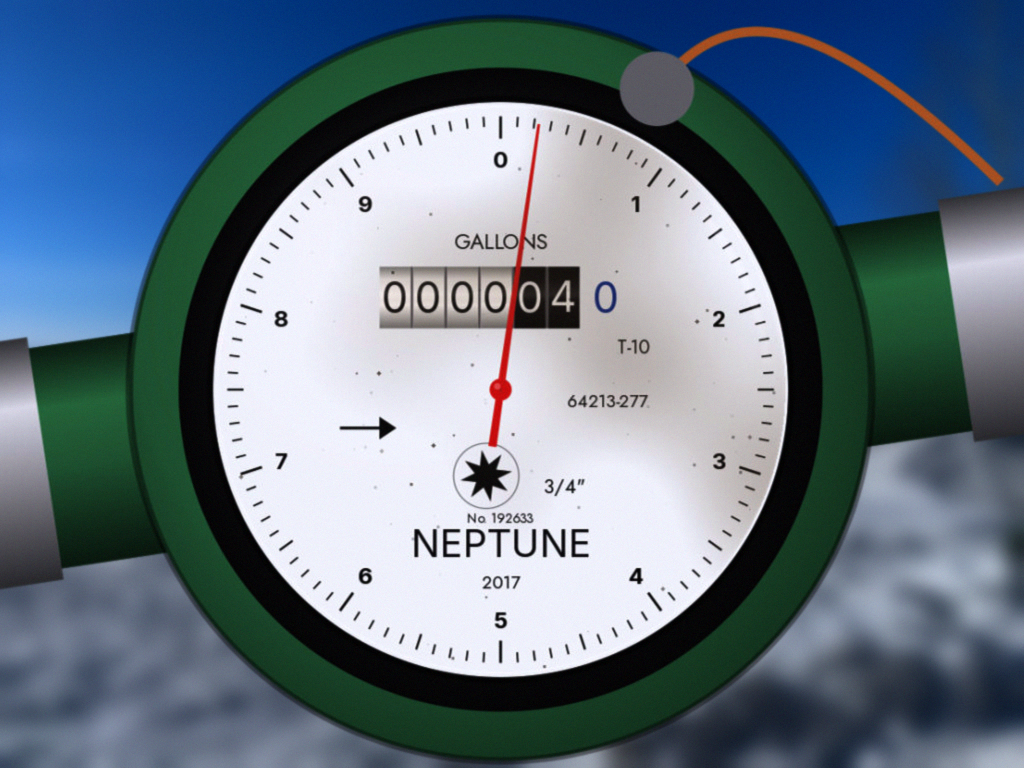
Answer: 40.2
